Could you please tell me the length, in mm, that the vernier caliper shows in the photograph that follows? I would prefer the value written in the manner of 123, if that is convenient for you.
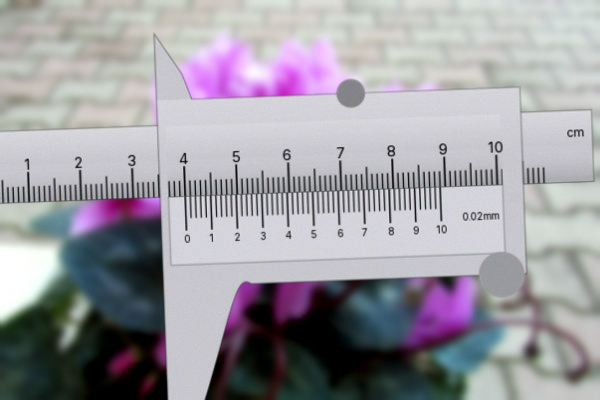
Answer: 40.0
